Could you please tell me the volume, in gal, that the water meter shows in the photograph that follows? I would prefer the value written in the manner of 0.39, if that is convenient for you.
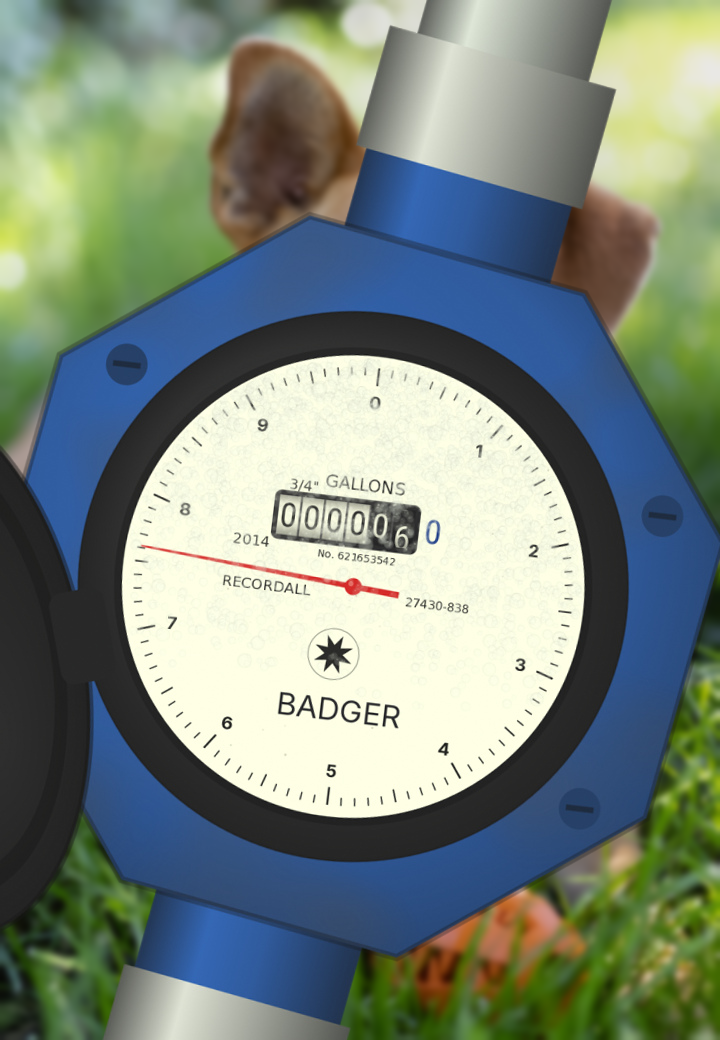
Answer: 57.6
